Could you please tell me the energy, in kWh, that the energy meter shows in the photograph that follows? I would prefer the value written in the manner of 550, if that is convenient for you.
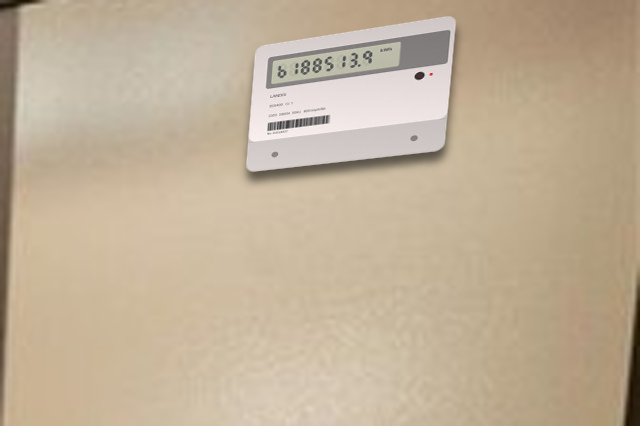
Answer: 6188513.9
